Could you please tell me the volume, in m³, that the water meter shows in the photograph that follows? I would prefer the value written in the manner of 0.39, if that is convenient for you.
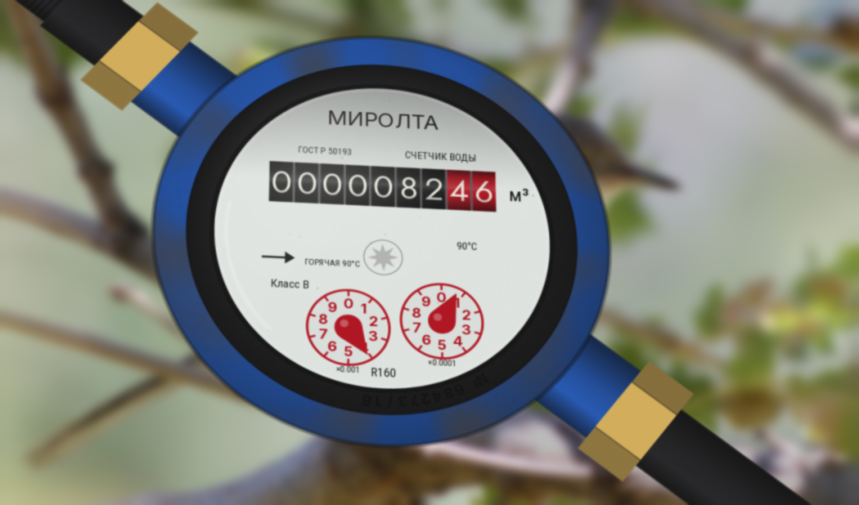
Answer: 82.4640
